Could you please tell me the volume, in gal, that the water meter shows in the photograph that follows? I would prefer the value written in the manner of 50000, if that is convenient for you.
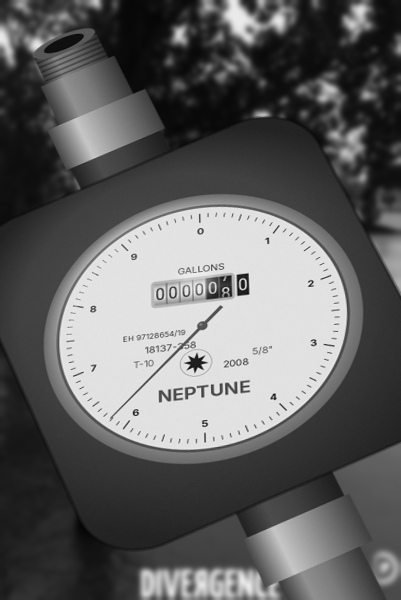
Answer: 76.2
